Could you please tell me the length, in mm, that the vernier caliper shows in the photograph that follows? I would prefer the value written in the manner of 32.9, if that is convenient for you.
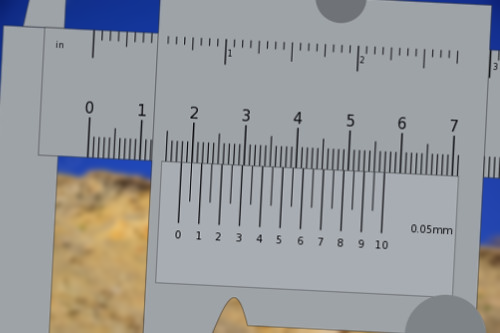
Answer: 18.0
